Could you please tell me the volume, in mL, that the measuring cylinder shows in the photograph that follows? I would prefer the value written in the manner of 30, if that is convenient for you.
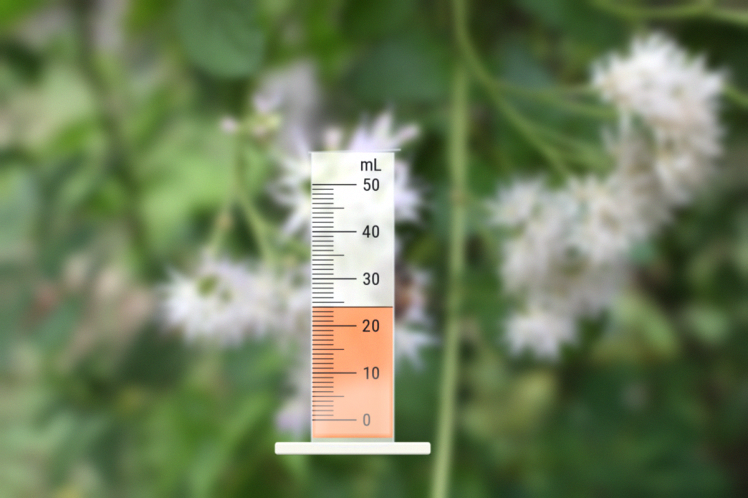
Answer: 24
